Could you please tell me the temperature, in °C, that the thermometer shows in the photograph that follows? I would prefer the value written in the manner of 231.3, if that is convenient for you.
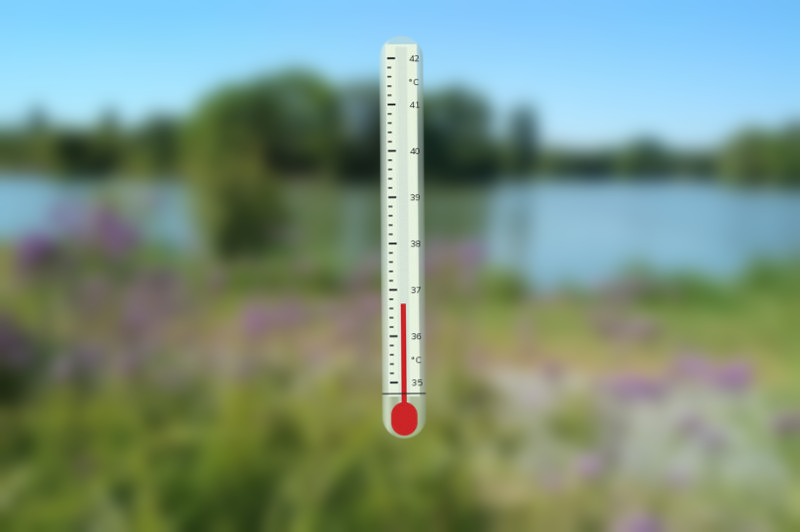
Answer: 36.7
